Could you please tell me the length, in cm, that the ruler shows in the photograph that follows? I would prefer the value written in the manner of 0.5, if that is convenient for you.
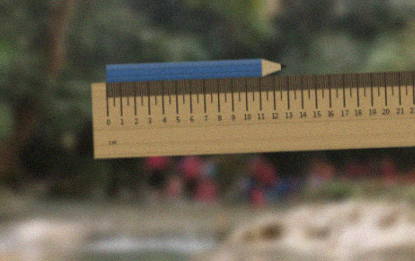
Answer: 13
